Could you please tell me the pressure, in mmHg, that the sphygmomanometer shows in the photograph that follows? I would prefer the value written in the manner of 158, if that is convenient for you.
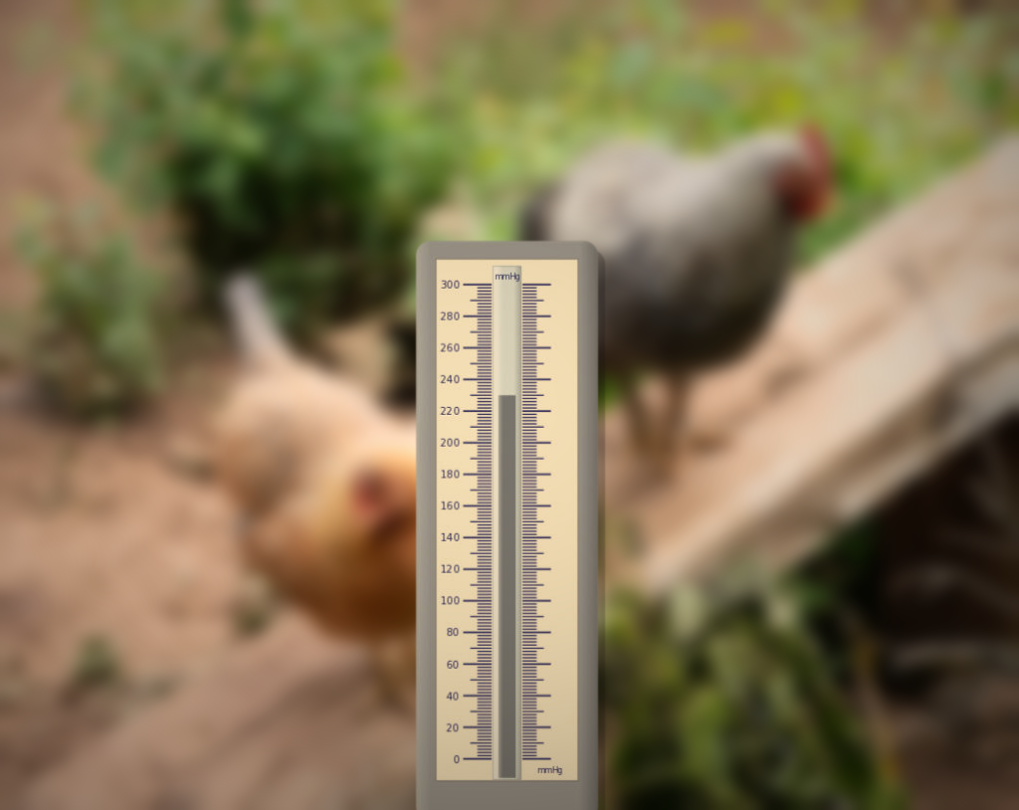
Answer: 230
